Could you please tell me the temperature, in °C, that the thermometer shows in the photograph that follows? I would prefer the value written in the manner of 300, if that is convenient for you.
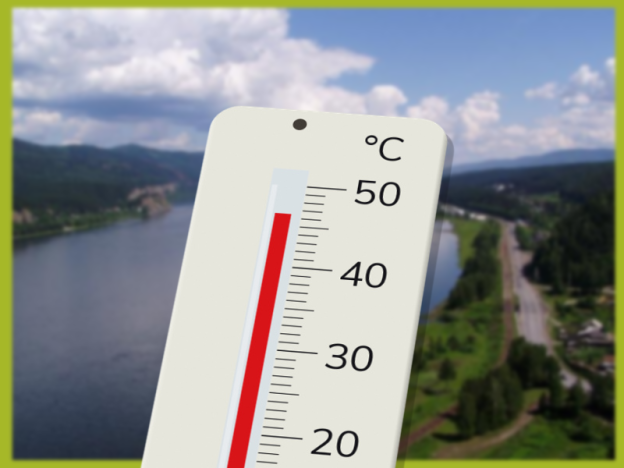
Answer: 46.5
